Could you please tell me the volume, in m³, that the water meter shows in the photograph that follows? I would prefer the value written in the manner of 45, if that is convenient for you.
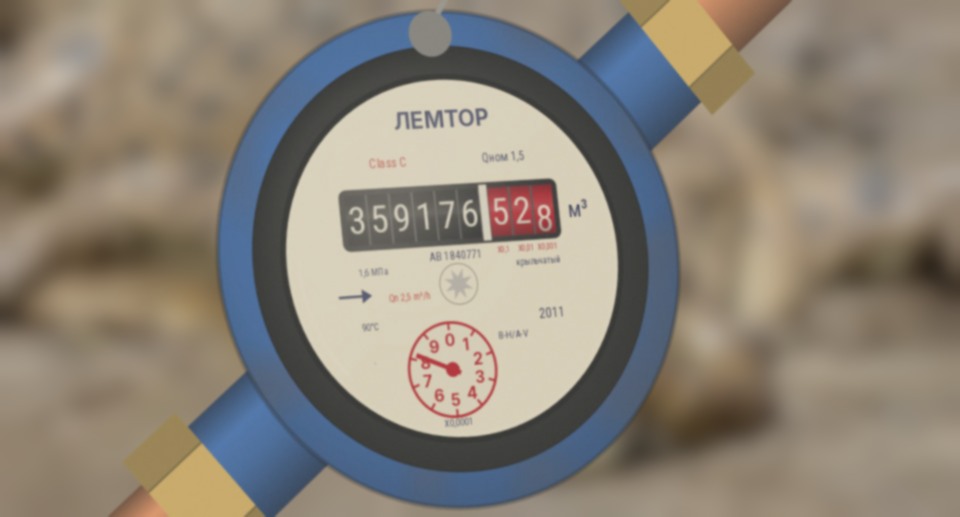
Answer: 359176.5278
